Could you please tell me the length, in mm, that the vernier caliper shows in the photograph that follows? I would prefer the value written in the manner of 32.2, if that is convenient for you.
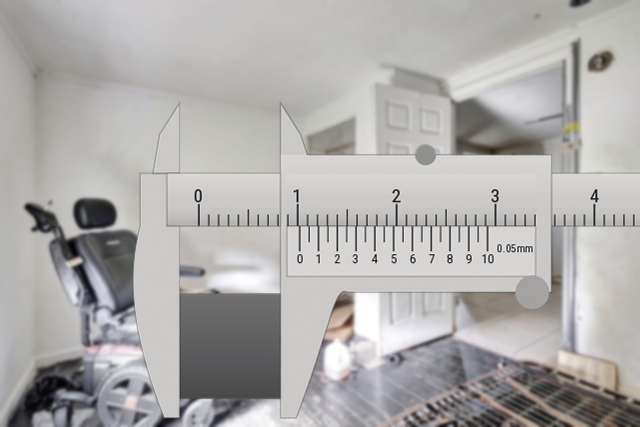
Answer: 10.2
